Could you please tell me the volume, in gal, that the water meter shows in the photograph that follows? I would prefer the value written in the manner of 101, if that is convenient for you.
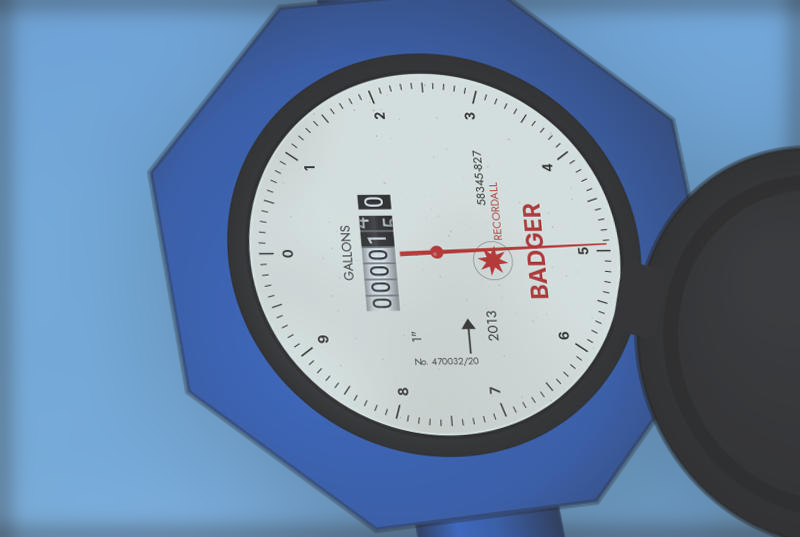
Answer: 144.9
